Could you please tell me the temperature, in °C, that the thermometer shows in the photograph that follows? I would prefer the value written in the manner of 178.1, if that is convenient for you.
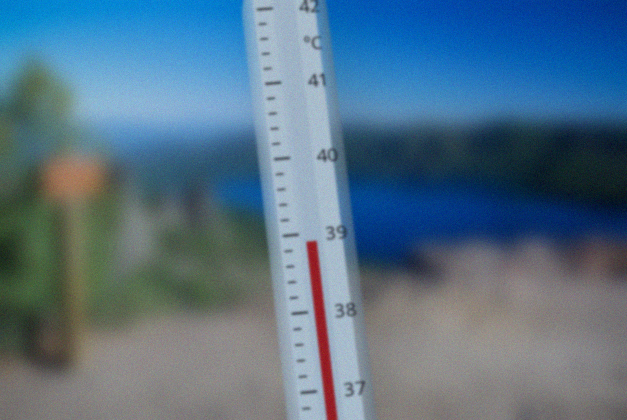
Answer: 38.9
